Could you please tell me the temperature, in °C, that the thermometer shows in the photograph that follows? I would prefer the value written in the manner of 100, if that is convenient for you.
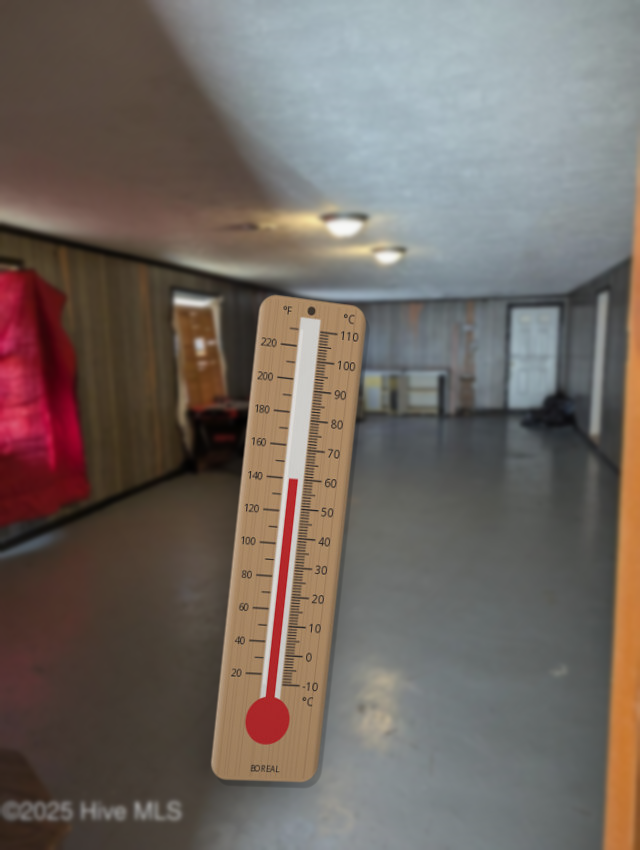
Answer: 60
